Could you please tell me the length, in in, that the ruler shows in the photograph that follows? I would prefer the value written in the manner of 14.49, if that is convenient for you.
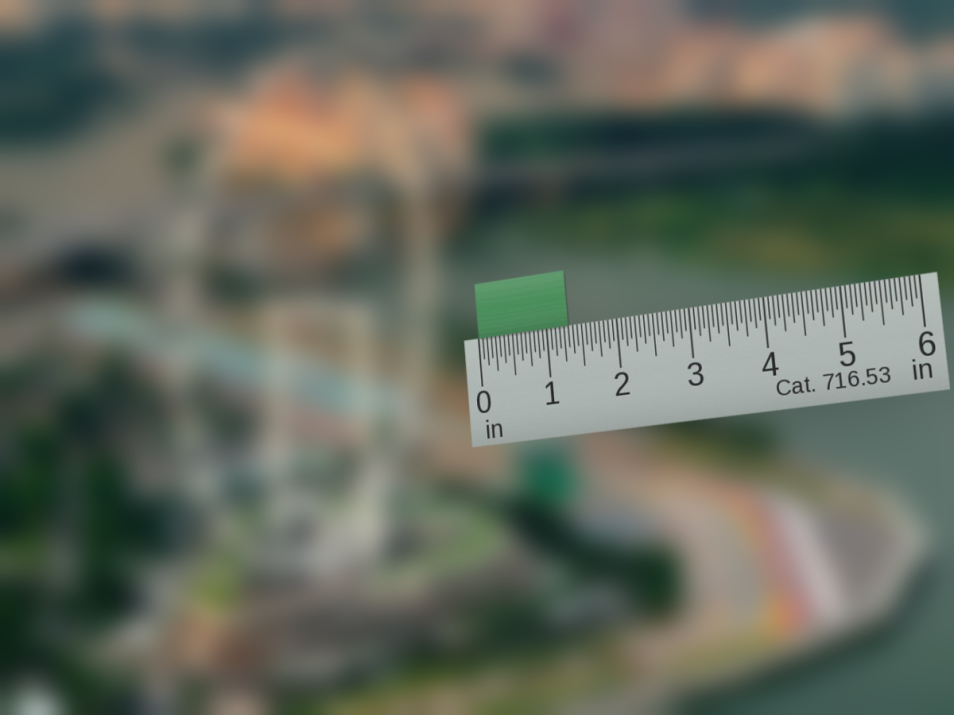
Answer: 1.3125
